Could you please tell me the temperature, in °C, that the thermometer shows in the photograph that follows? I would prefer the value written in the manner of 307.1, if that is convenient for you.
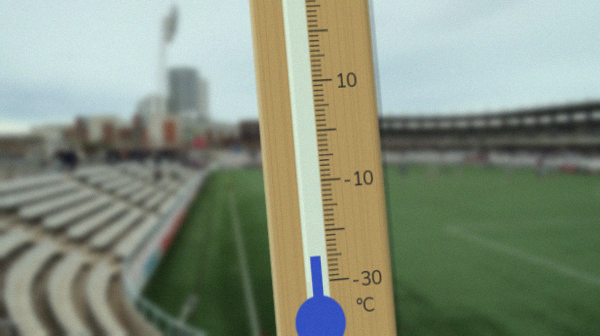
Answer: -25
